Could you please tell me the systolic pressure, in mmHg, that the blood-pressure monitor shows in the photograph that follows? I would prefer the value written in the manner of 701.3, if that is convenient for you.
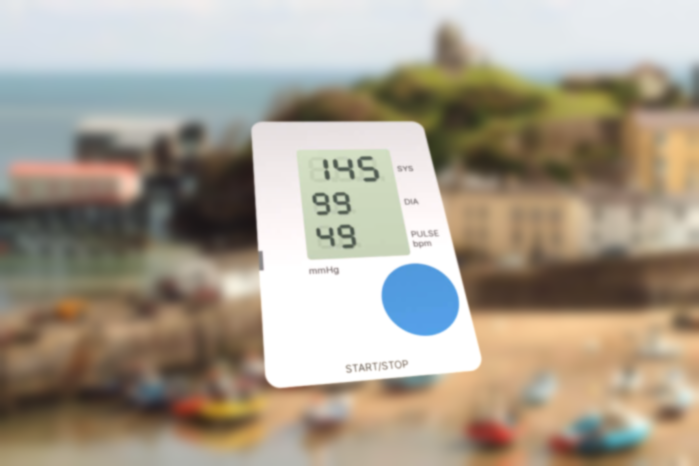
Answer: 145
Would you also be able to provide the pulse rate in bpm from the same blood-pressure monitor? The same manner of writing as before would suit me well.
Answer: 49
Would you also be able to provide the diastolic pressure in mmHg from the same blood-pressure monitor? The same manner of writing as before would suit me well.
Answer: 99
